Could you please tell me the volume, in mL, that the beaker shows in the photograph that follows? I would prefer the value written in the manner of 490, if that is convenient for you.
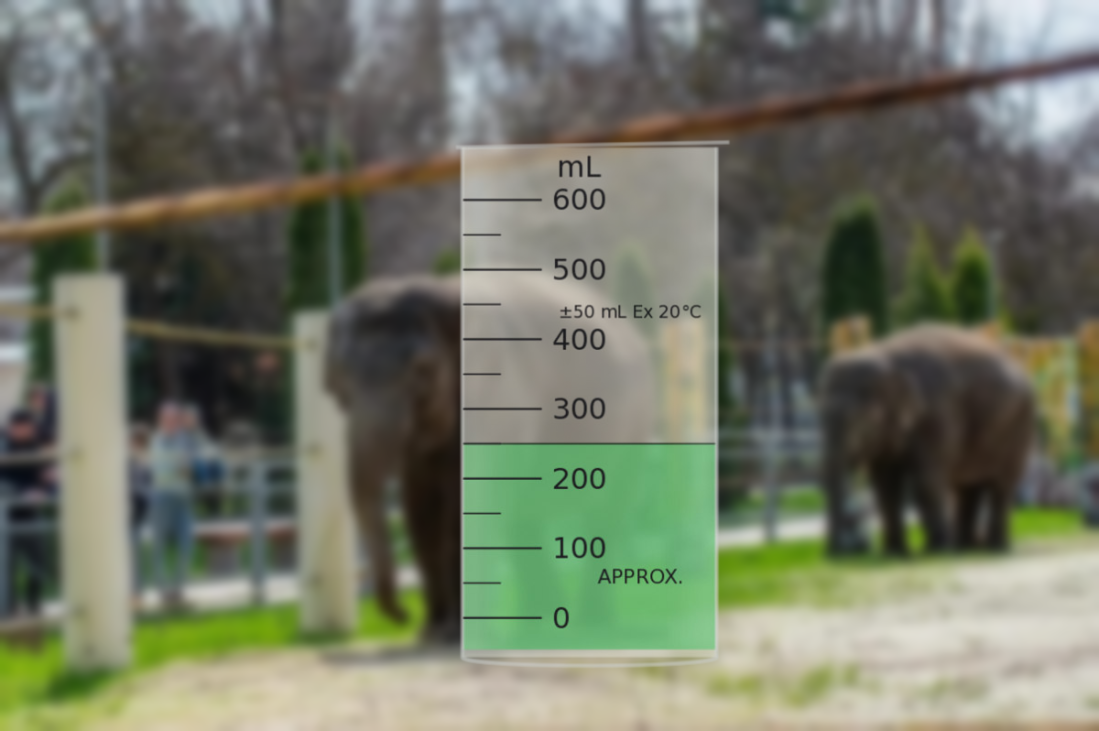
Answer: 250
